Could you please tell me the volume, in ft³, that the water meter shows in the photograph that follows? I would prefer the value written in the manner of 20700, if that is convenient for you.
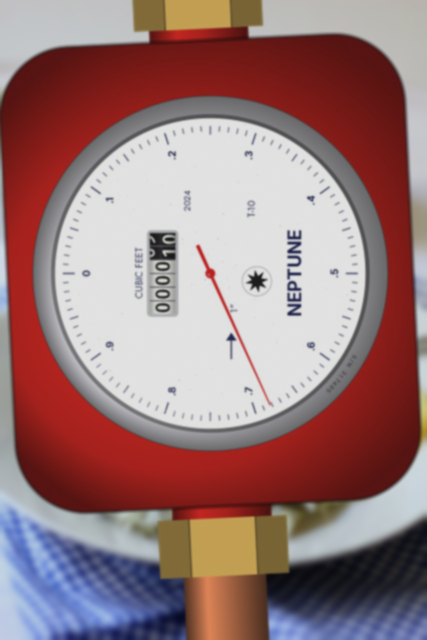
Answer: 9.68
